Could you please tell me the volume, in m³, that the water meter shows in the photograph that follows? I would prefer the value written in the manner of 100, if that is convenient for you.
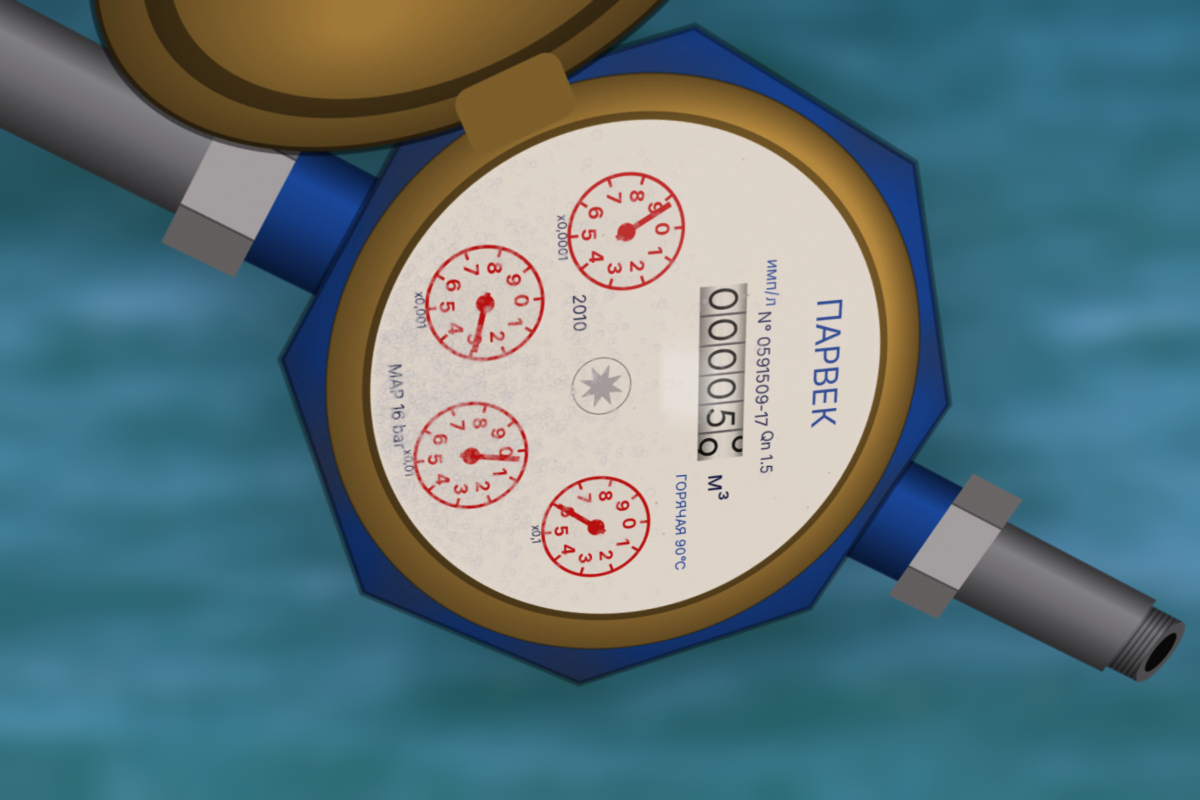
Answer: 58.6029
